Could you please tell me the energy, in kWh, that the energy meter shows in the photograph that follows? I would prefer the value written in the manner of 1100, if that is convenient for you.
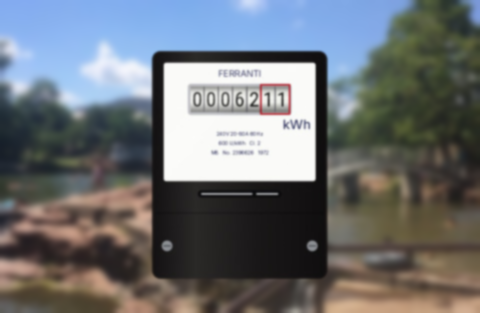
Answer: 62.11
